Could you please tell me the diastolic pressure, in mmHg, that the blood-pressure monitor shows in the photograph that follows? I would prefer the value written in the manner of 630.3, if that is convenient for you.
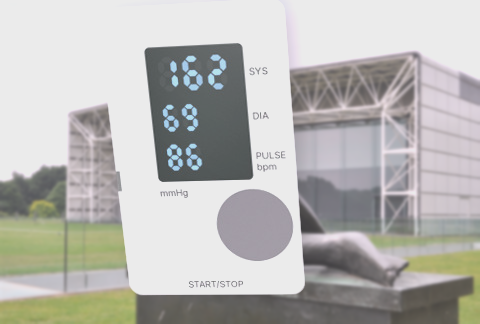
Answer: 69
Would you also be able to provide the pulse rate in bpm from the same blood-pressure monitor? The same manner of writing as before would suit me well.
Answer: 86
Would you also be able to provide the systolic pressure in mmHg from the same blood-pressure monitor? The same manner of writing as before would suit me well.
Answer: 162
